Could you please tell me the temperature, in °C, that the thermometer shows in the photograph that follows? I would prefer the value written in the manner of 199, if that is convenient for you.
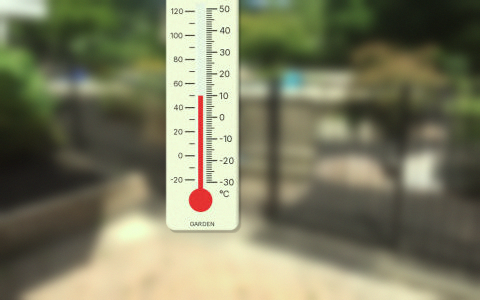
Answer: 10
